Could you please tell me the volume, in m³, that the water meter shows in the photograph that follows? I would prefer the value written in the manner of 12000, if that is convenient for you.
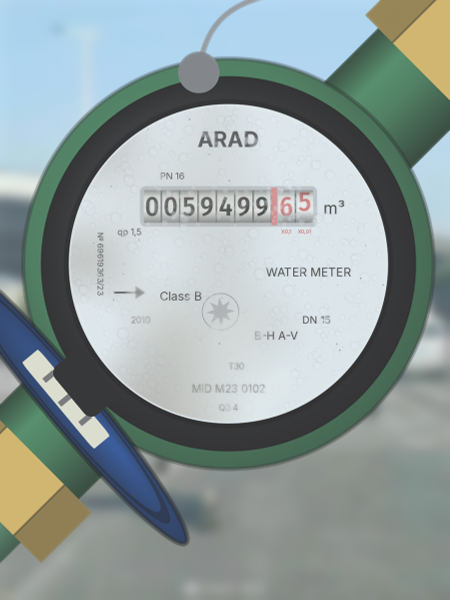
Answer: 59499.65
